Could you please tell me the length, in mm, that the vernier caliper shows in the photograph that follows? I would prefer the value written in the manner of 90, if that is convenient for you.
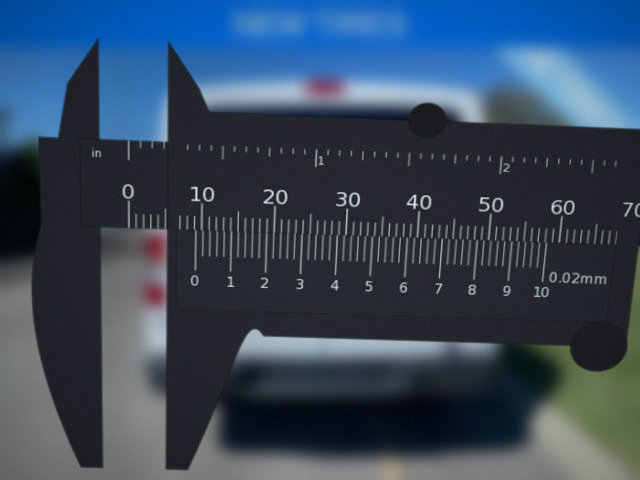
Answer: 9.2
